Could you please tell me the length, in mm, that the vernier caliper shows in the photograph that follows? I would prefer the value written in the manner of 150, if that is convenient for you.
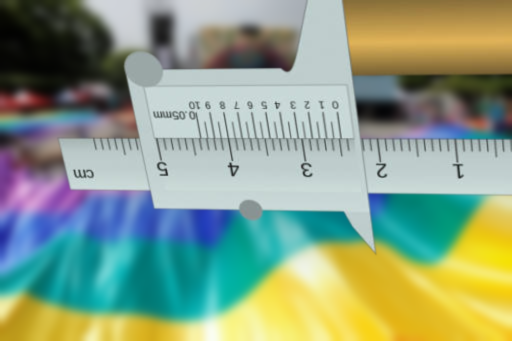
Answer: 24.8
